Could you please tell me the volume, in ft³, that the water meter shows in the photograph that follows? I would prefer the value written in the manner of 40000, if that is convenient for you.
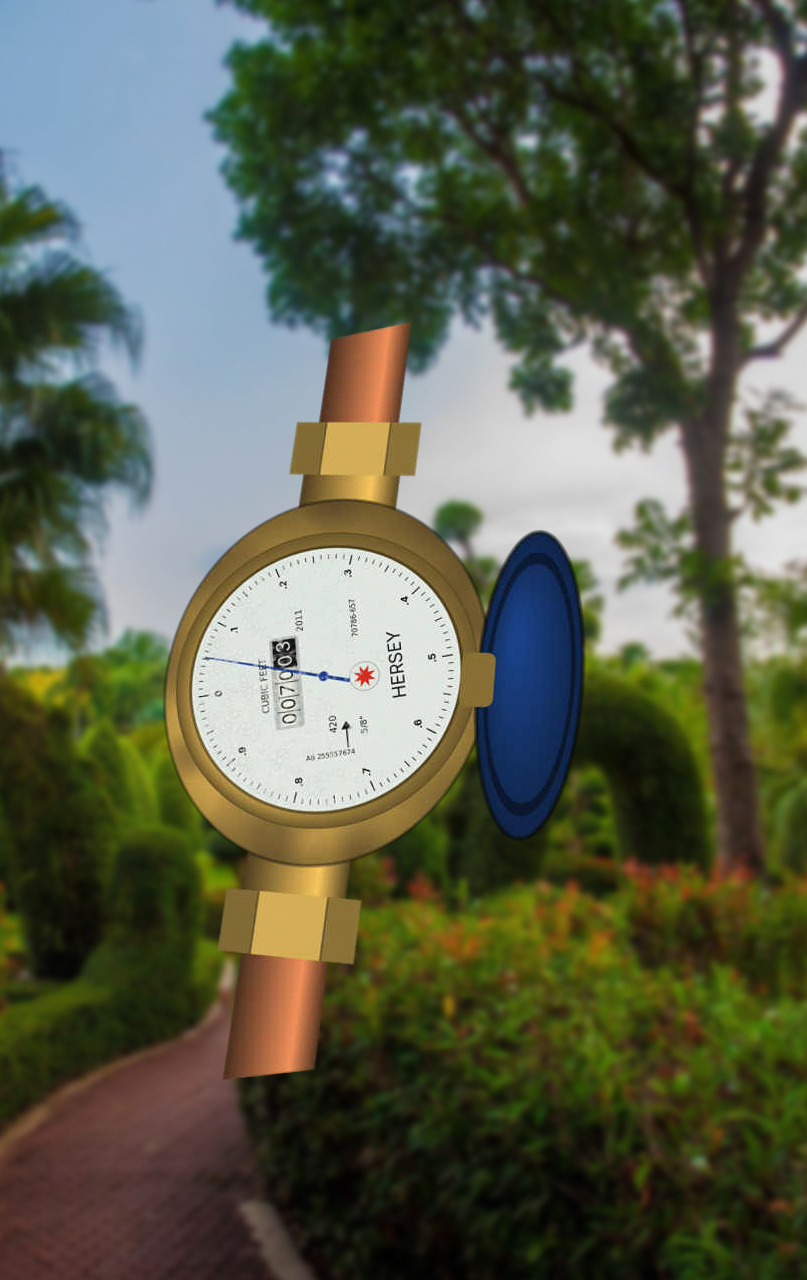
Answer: 7003.05
